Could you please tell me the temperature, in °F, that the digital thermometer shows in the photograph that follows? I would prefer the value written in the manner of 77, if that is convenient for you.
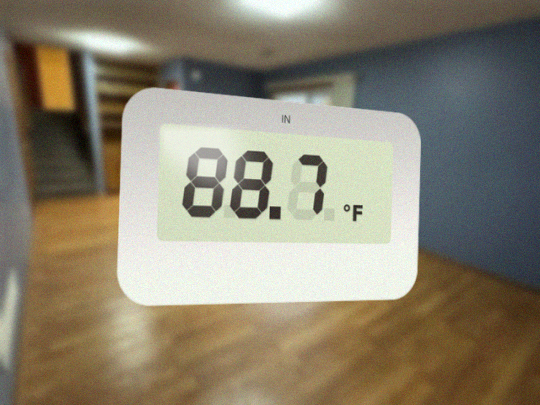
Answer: 88.7
